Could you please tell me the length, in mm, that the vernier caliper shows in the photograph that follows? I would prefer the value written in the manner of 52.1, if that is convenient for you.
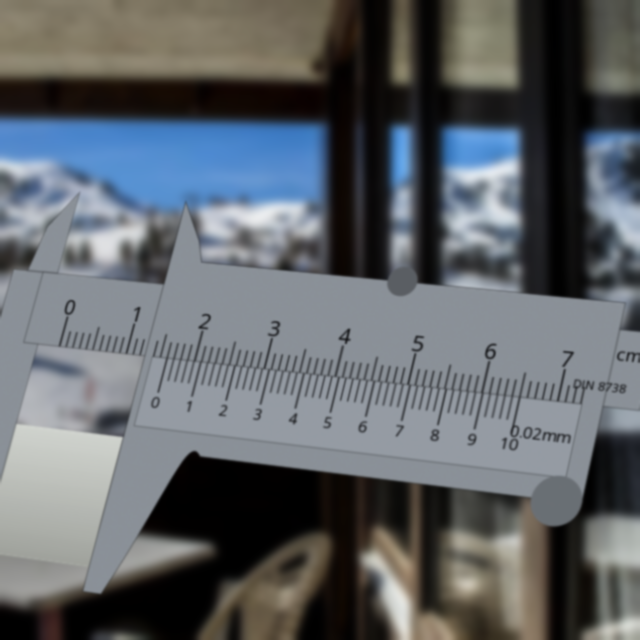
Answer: 16.0
